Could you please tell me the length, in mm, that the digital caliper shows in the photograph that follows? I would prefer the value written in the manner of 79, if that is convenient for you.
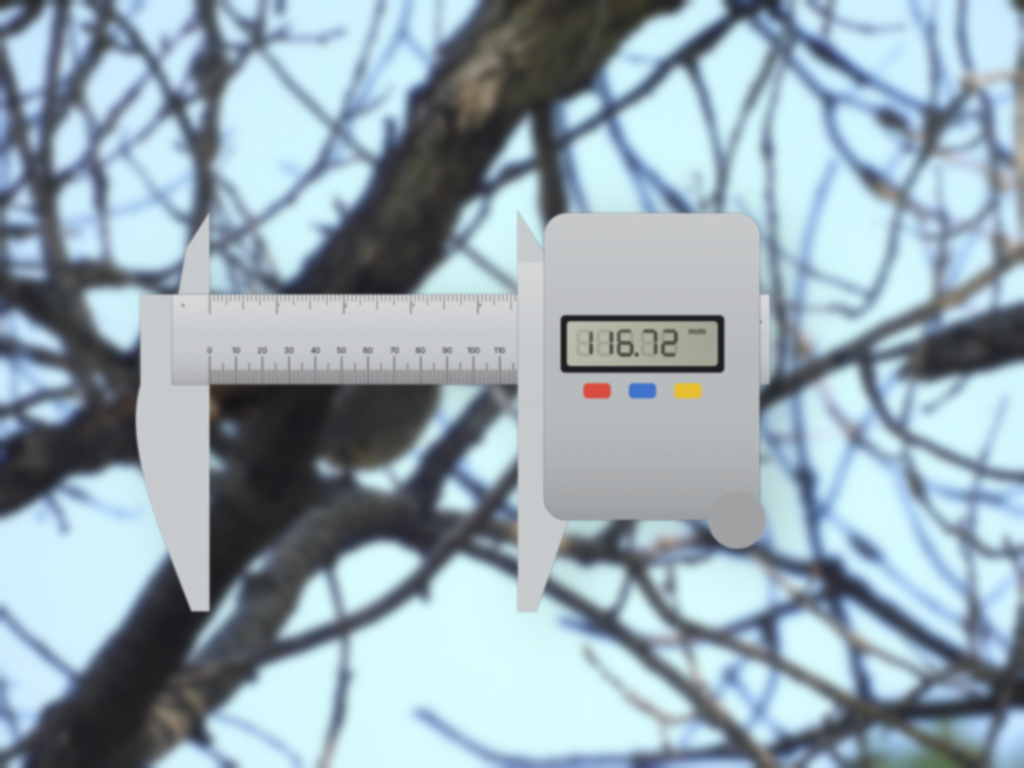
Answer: 116.72
